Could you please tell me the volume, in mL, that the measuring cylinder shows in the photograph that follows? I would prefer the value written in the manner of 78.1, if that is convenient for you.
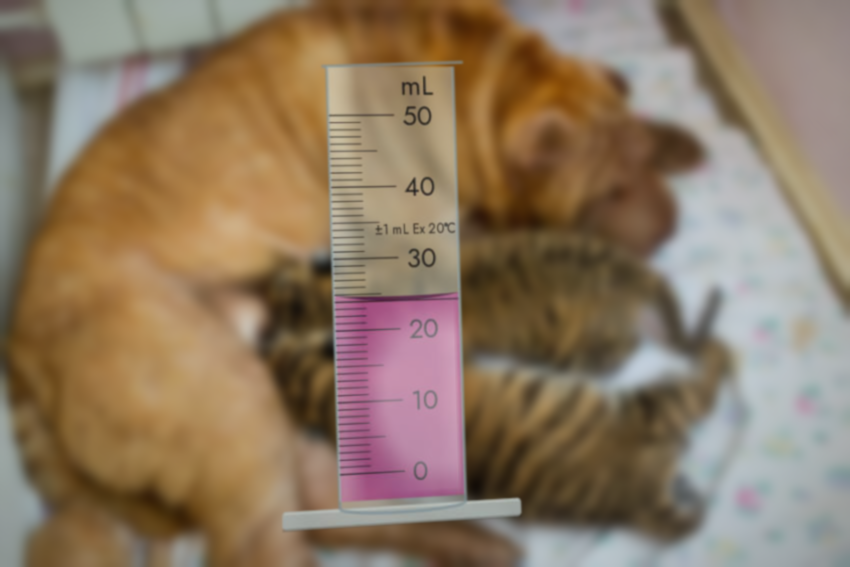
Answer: 24
